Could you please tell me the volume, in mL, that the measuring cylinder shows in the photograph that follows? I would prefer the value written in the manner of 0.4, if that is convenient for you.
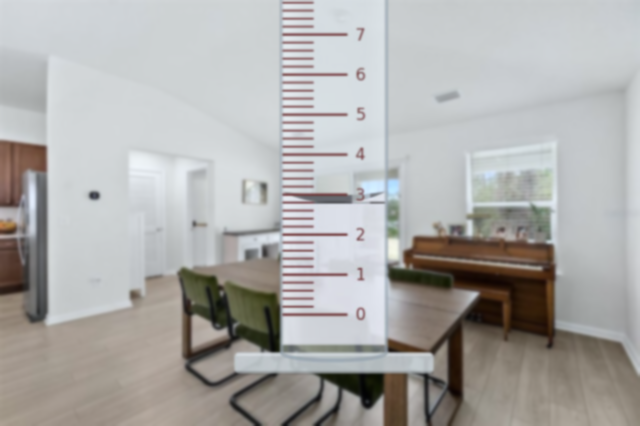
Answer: 2.8
